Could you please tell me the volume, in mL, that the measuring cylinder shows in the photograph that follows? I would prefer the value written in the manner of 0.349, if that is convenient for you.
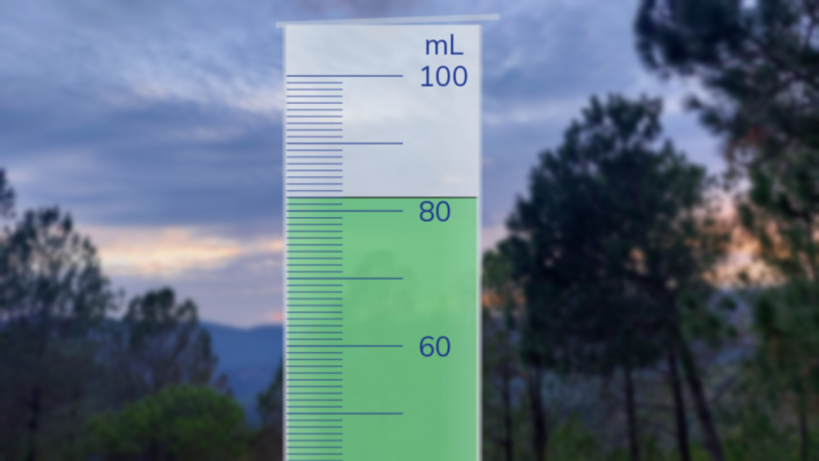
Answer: 82
